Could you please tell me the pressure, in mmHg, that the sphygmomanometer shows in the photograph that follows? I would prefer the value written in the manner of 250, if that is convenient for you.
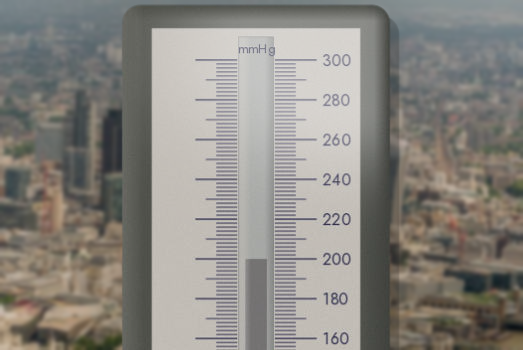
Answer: 200
